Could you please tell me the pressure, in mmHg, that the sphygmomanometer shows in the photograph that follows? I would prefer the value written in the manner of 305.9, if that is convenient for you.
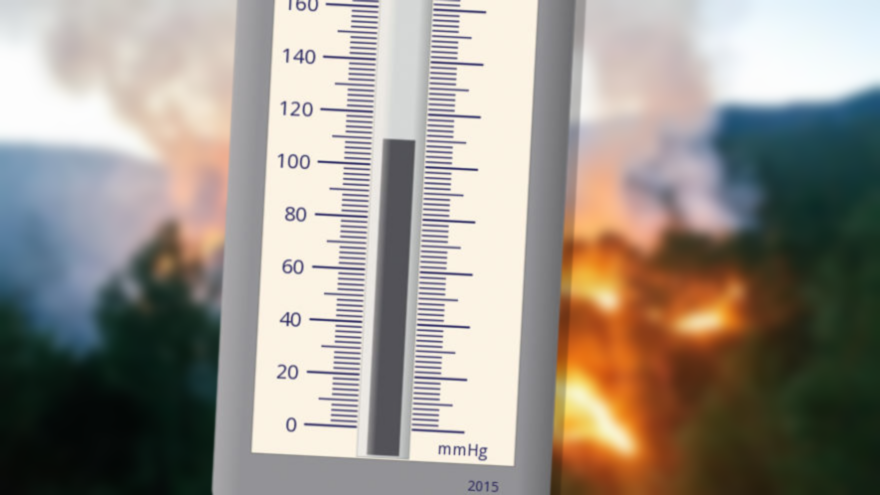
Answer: 110
